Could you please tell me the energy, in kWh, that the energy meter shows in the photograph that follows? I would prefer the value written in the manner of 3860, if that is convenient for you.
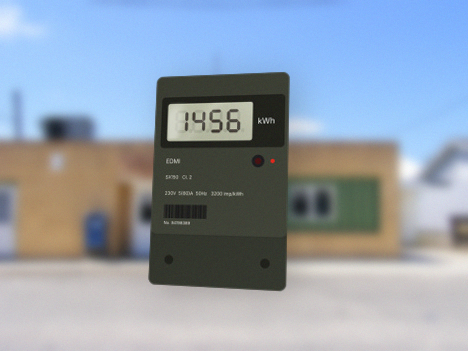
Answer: 1456
